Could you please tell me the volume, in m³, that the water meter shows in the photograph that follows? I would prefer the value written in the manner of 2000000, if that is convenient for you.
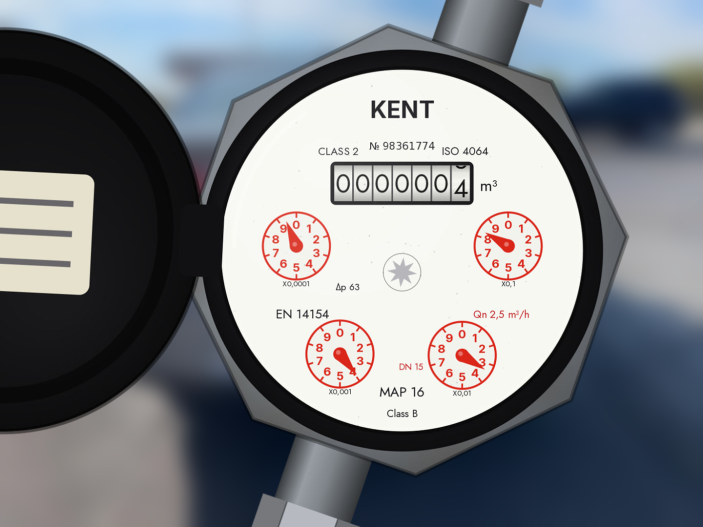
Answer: 3.8339
